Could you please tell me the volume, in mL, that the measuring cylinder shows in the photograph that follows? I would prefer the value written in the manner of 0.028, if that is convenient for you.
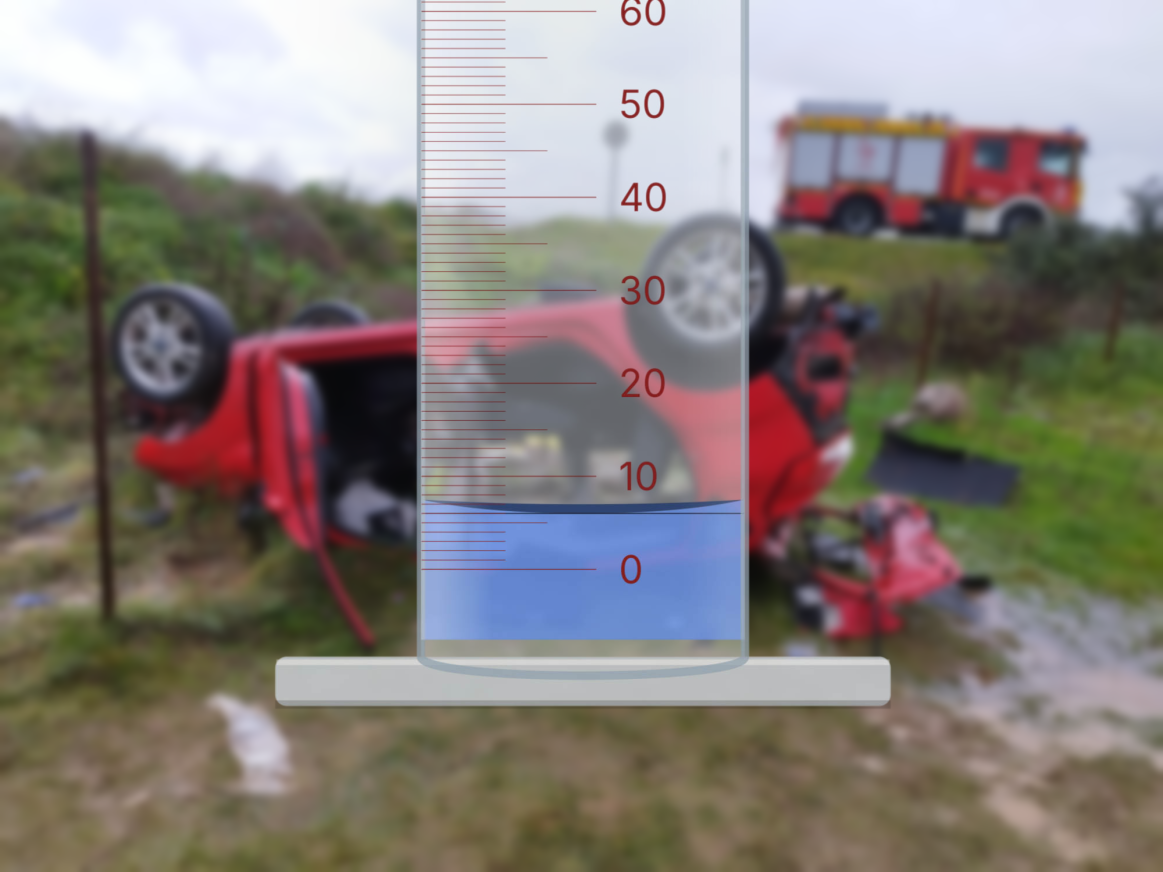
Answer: 6
